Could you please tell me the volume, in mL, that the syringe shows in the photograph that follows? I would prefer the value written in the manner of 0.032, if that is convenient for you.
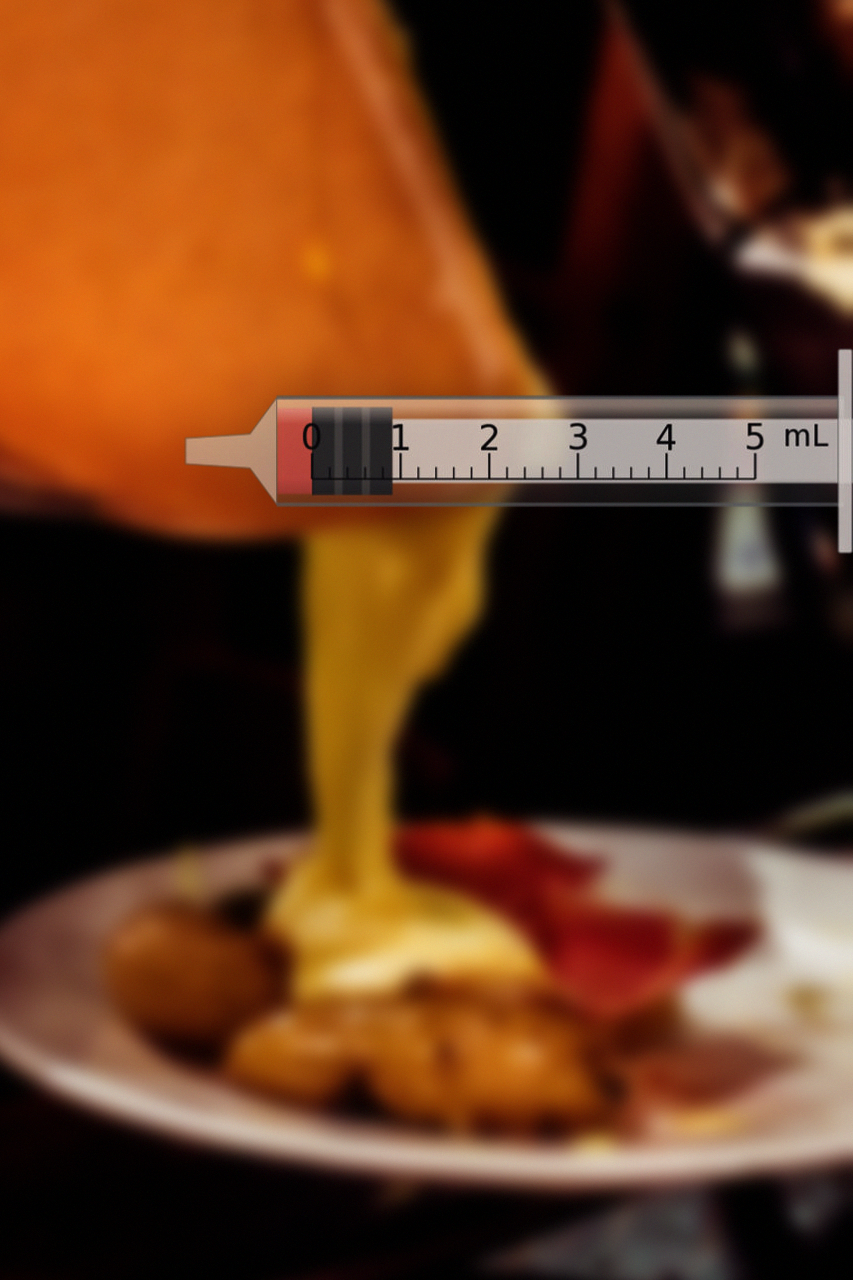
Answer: 0
